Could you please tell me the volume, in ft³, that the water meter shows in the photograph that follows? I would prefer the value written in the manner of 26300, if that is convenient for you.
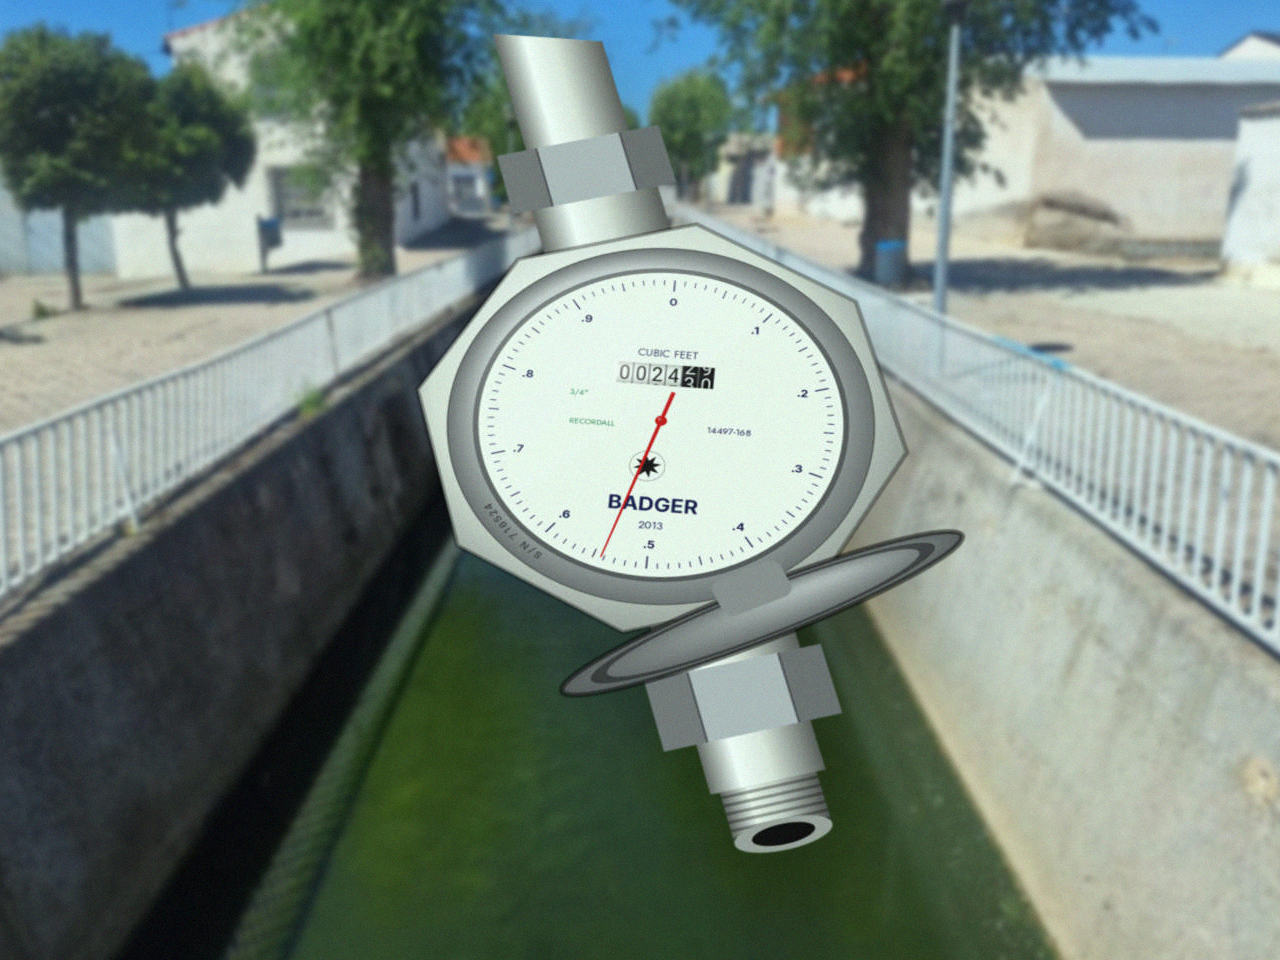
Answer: 2429.54
